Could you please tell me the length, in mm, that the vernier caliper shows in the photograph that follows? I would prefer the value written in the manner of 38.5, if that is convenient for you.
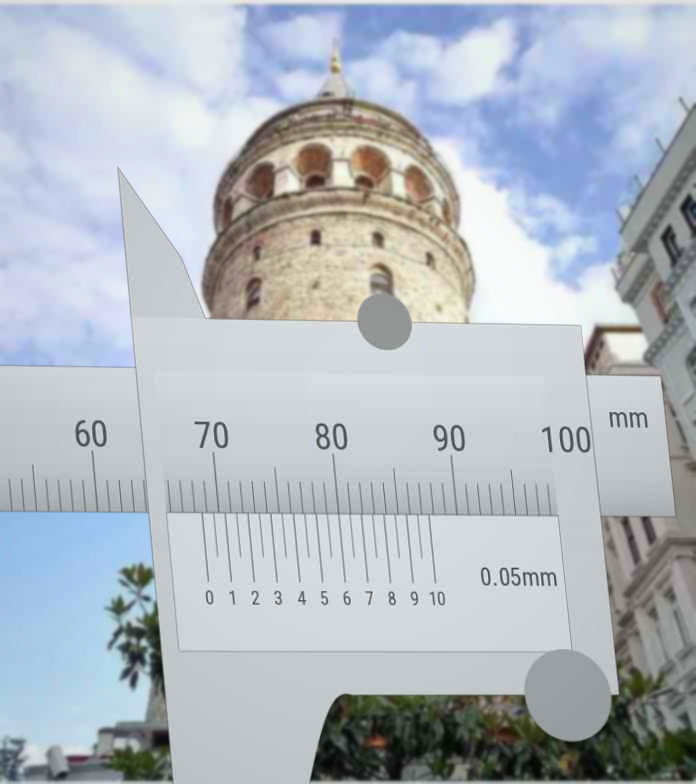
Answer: 68.6
